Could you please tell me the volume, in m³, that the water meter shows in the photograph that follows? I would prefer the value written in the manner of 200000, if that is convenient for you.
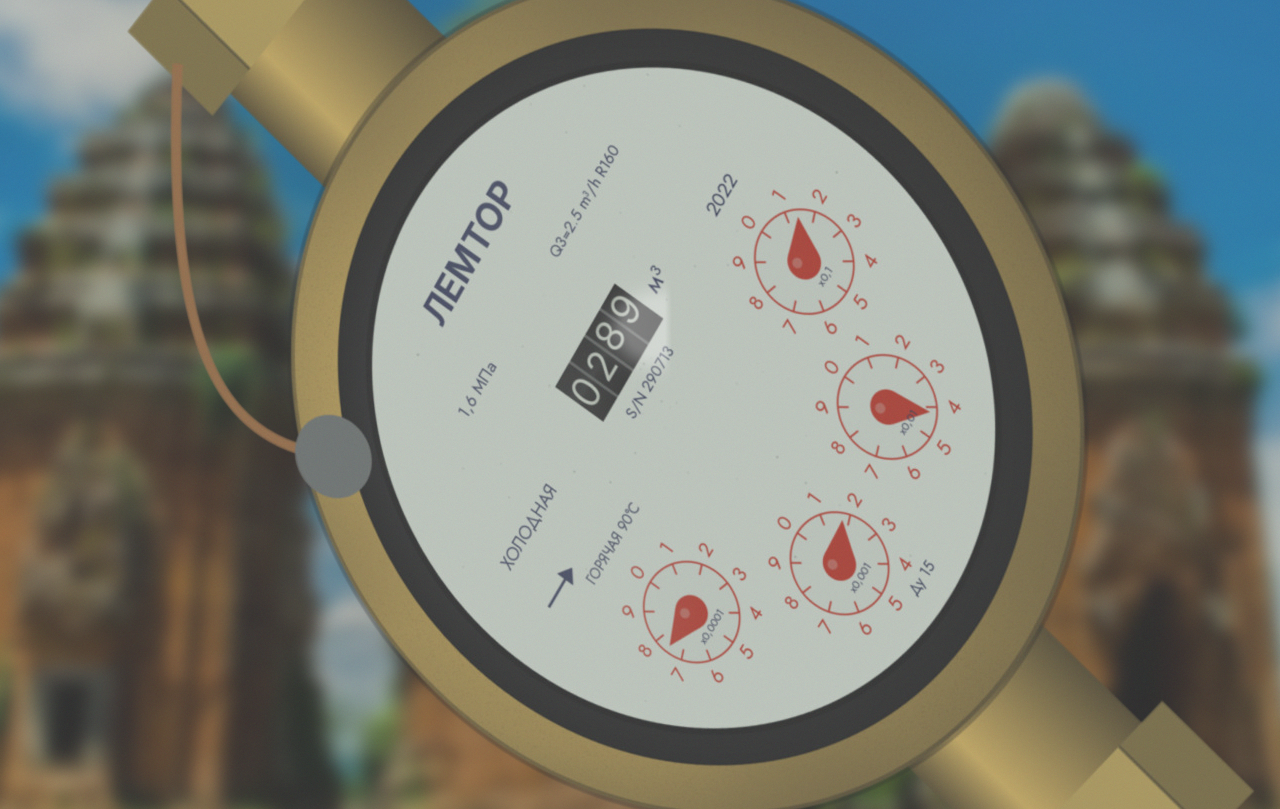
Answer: 289.1417
